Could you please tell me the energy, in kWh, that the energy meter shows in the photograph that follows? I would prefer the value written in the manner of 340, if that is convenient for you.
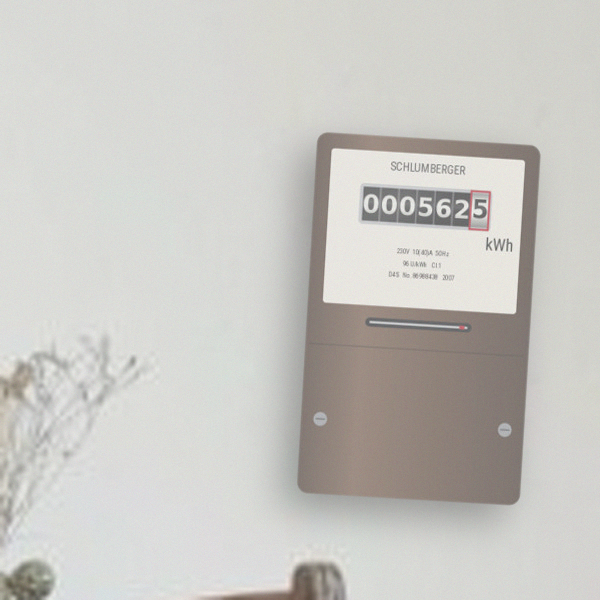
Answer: 562.5
